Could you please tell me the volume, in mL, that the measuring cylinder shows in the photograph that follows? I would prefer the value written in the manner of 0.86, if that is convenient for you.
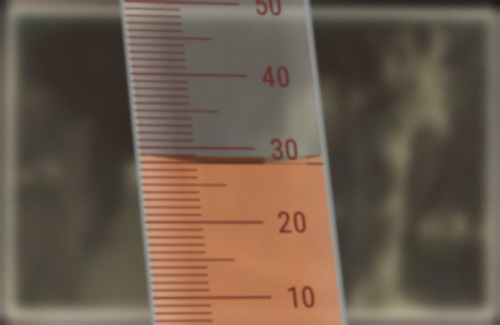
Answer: 28
